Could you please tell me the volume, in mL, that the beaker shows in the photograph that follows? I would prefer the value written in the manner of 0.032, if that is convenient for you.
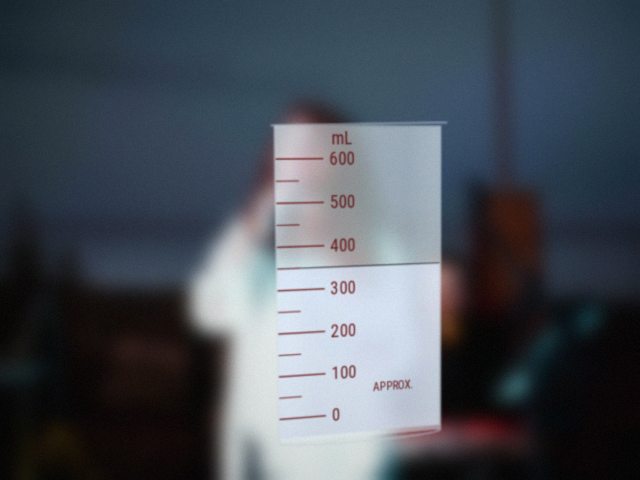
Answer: 350
